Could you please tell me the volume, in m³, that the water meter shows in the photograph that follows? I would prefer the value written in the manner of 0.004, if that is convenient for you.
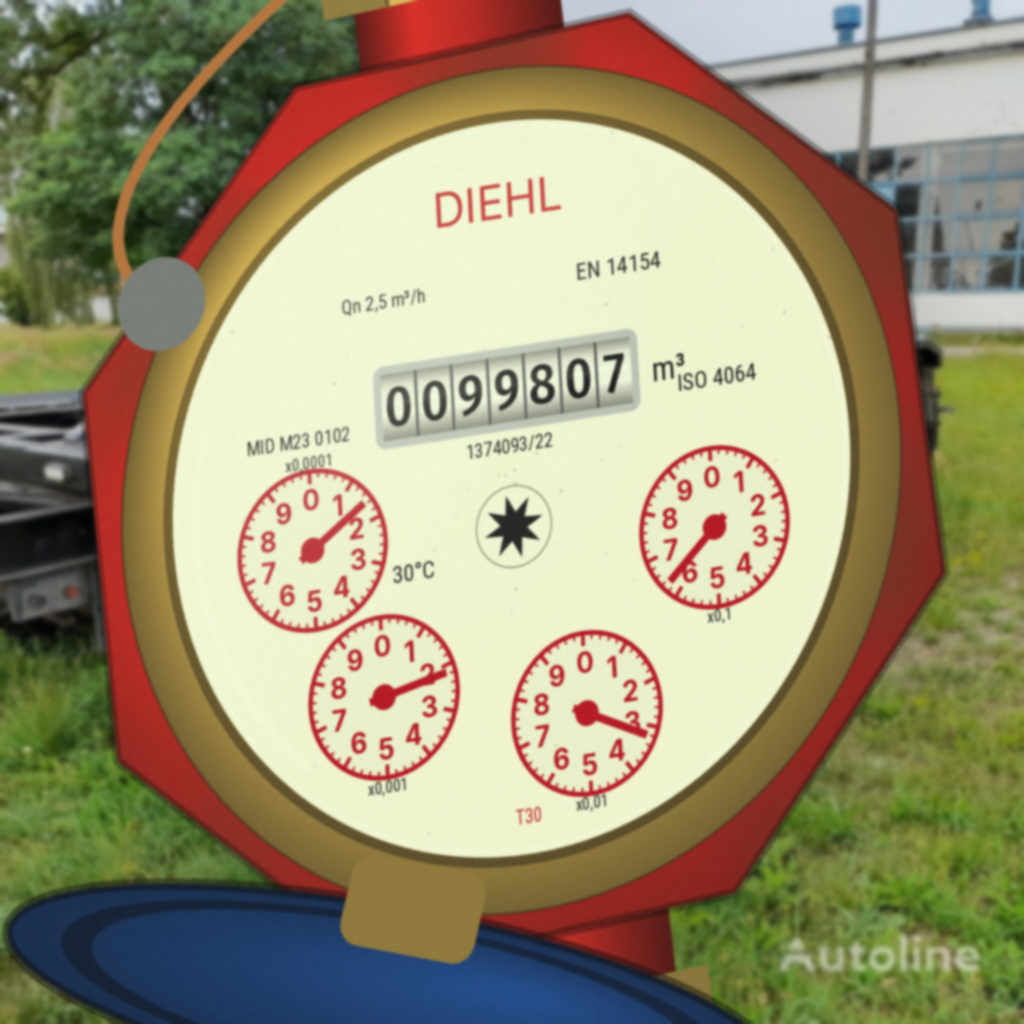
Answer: 99807.6321
